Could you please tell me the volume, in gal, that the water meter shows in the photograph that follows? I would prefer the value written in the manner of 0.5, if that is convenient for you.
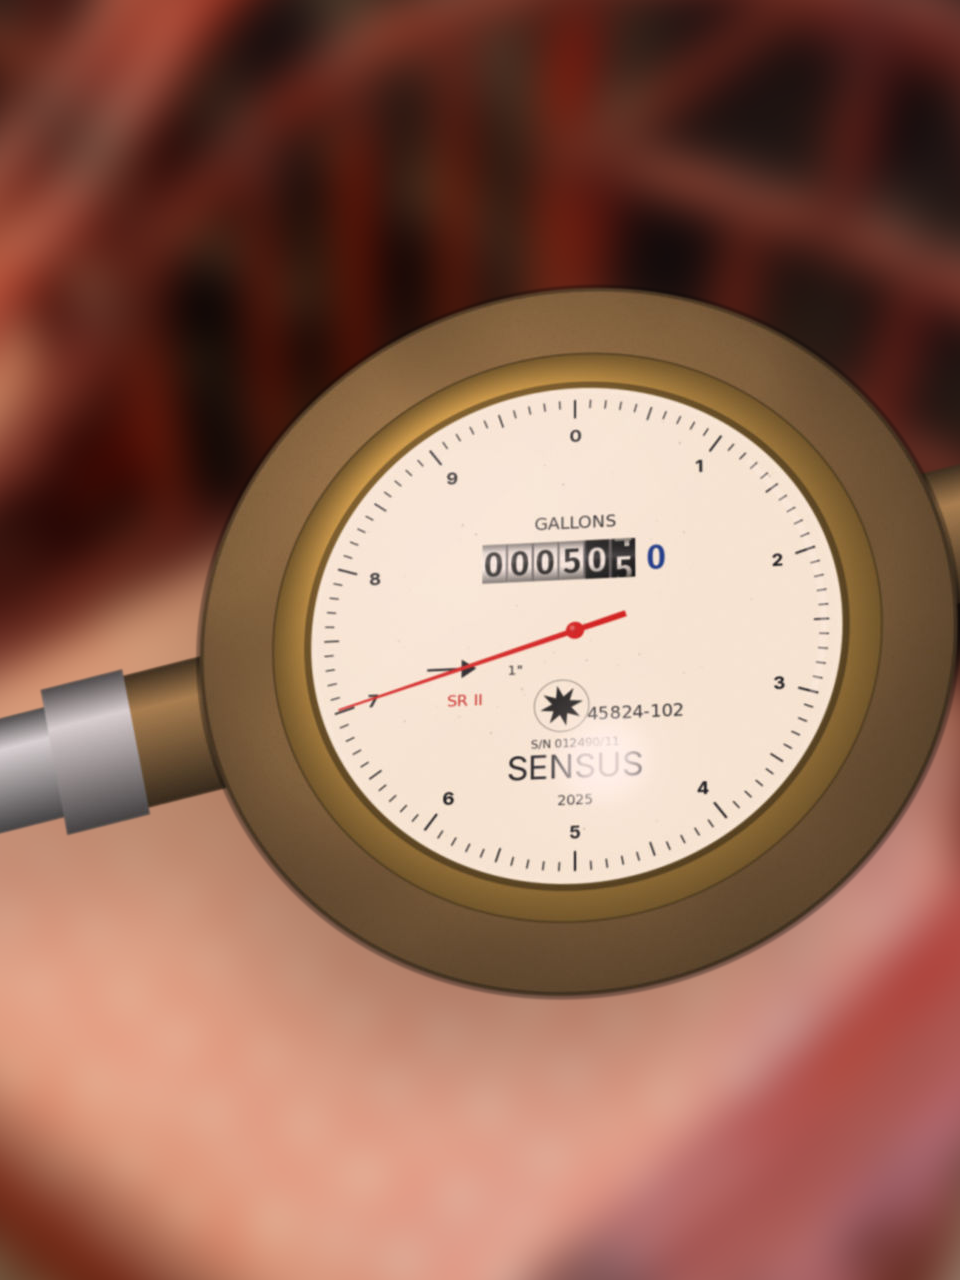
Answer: 5047.0
